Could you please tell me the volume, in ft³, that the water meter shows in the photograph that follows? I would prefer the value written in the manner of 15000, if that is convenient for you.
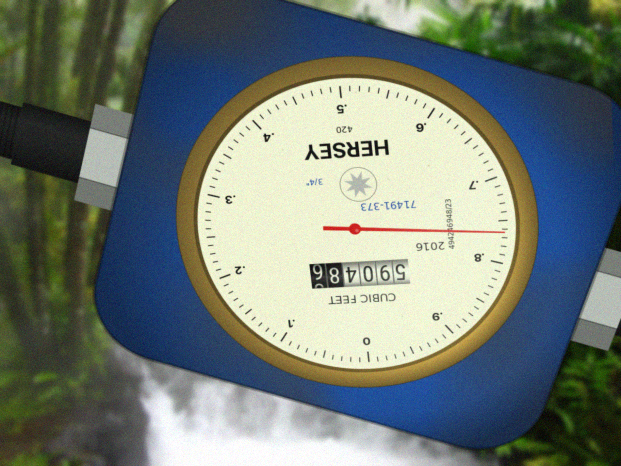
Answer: 590485.76
